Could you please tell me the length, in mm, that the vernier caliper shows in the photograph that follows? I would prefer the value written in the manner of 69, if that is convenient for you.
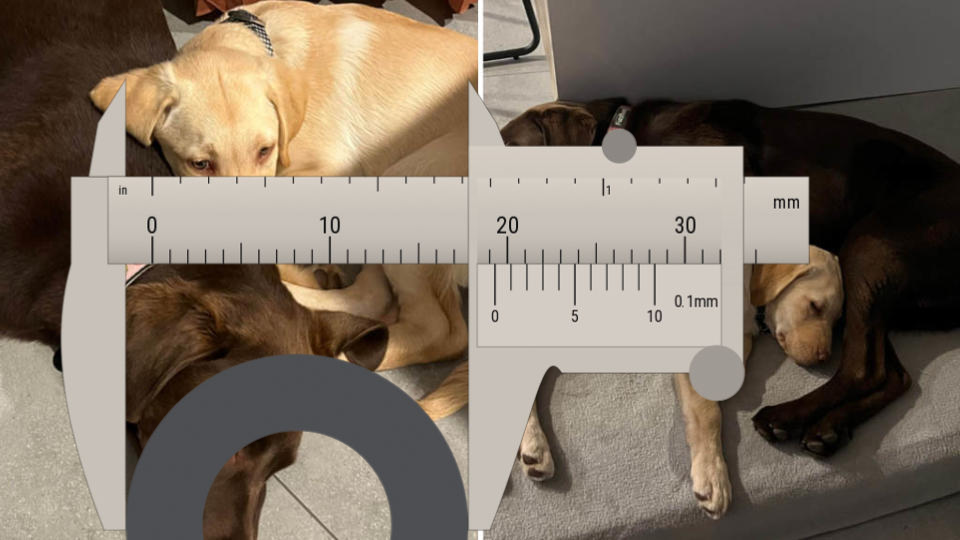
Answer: 19.3
